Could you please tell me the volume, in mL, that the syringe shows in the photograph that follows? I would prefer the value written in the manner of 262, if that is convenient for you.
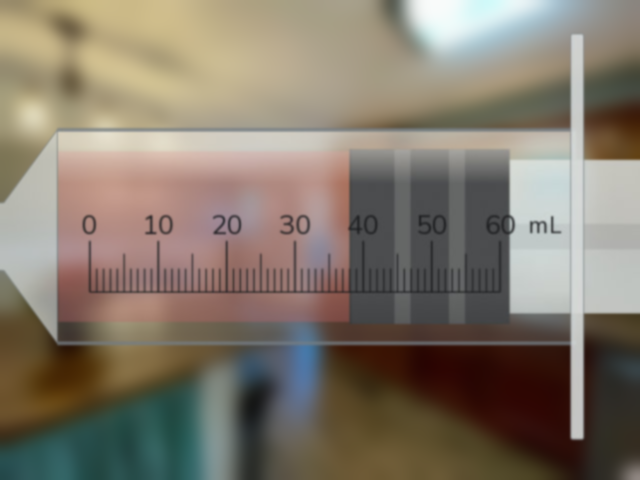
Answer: 38
